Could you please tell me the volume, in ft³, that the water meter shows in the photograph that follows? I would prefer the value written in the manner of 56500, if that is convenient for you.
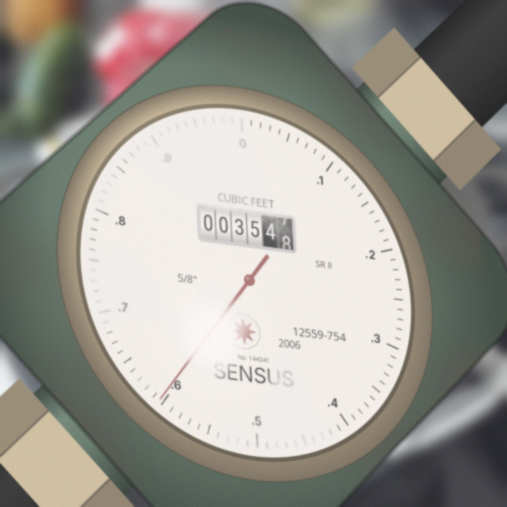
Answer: 3547.60
